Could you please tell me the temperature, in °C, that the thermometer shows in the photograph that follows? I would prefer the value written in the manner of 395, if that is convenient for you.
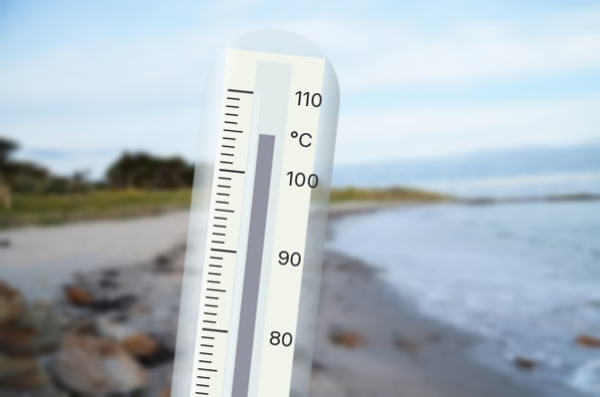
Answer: 105
